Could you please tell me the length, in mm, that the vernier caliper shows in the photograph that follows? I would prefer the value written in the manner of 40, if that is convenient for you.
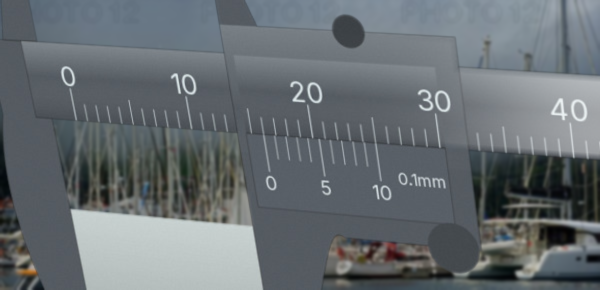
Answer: 16.0
